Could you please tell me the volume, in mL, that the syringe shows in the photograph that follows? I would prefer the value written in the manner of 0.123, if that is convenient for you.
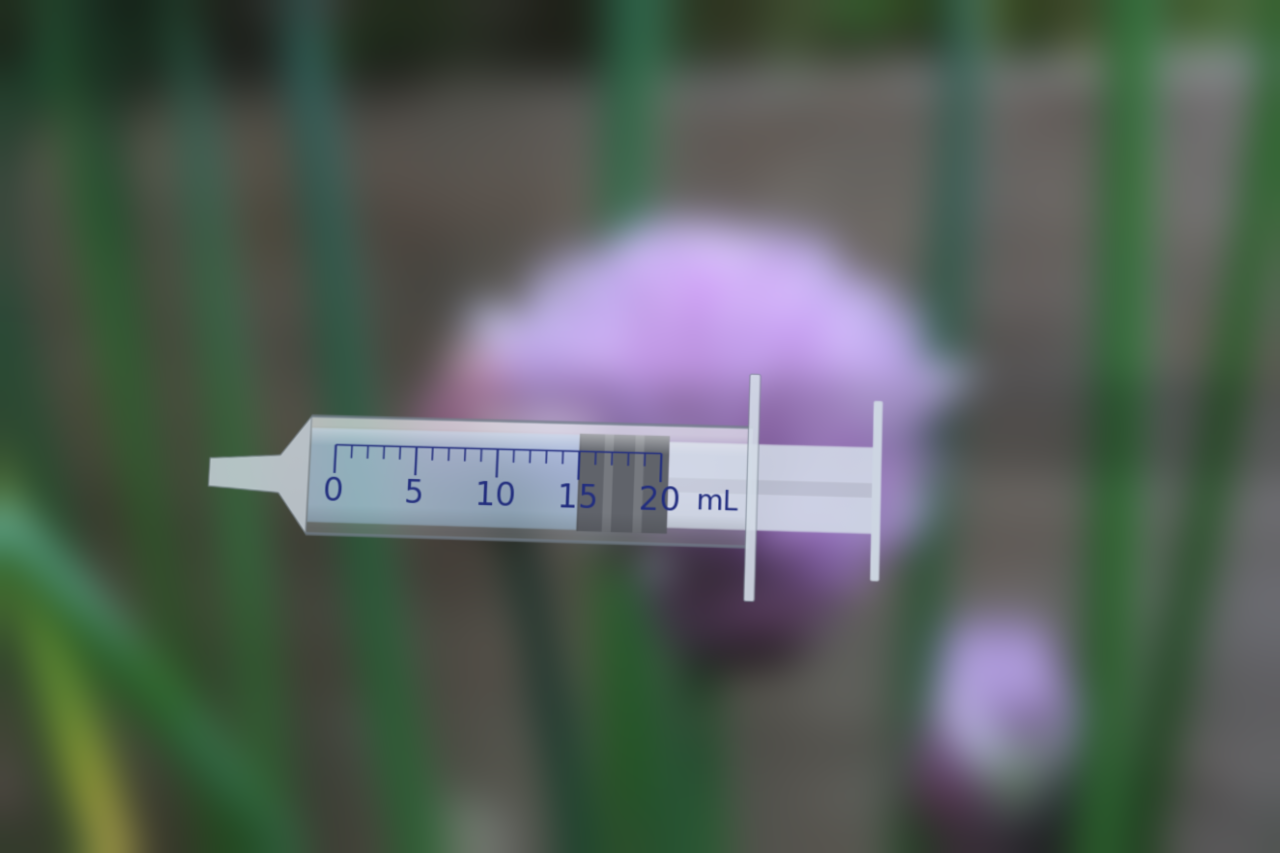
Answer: 15
